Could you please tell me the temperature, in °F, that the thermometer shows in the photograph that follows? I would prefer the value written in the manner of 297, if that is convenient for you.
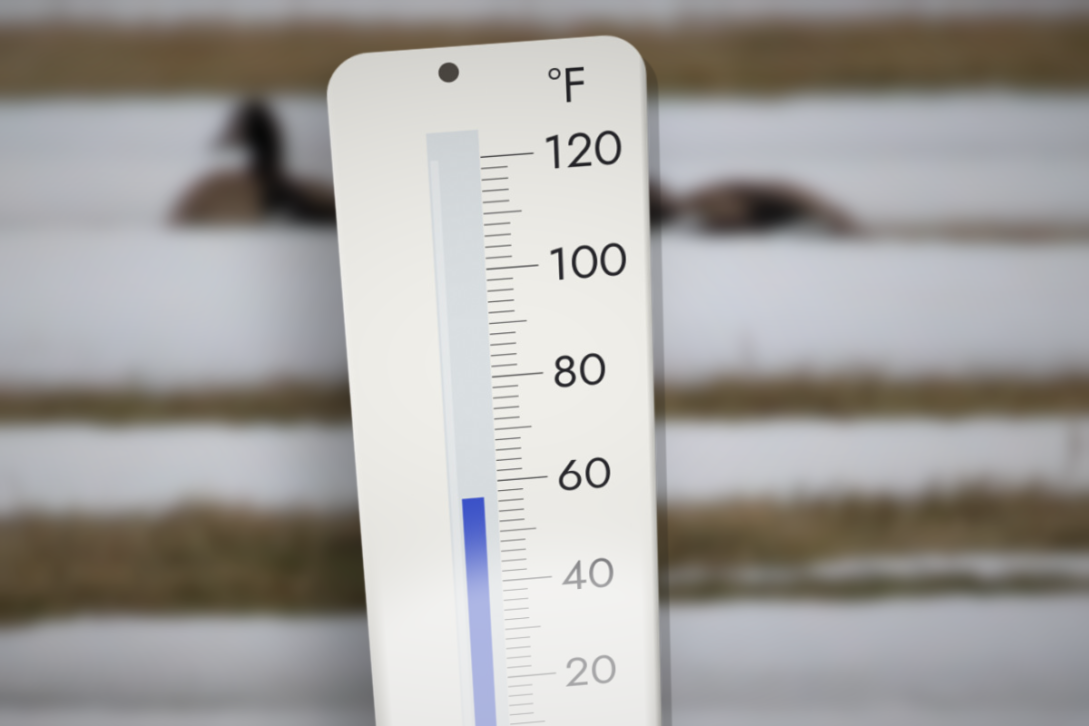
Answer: 57
